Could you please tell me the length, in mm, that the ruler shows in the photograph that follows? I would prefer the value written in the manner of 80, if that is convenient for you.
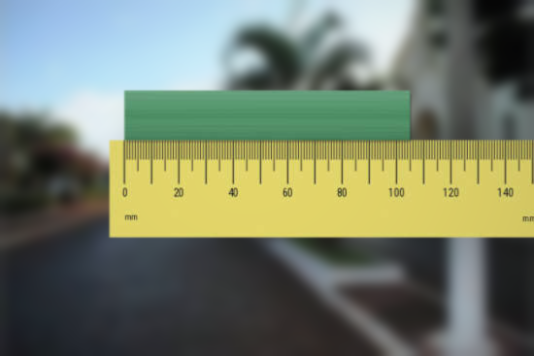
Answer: 105
